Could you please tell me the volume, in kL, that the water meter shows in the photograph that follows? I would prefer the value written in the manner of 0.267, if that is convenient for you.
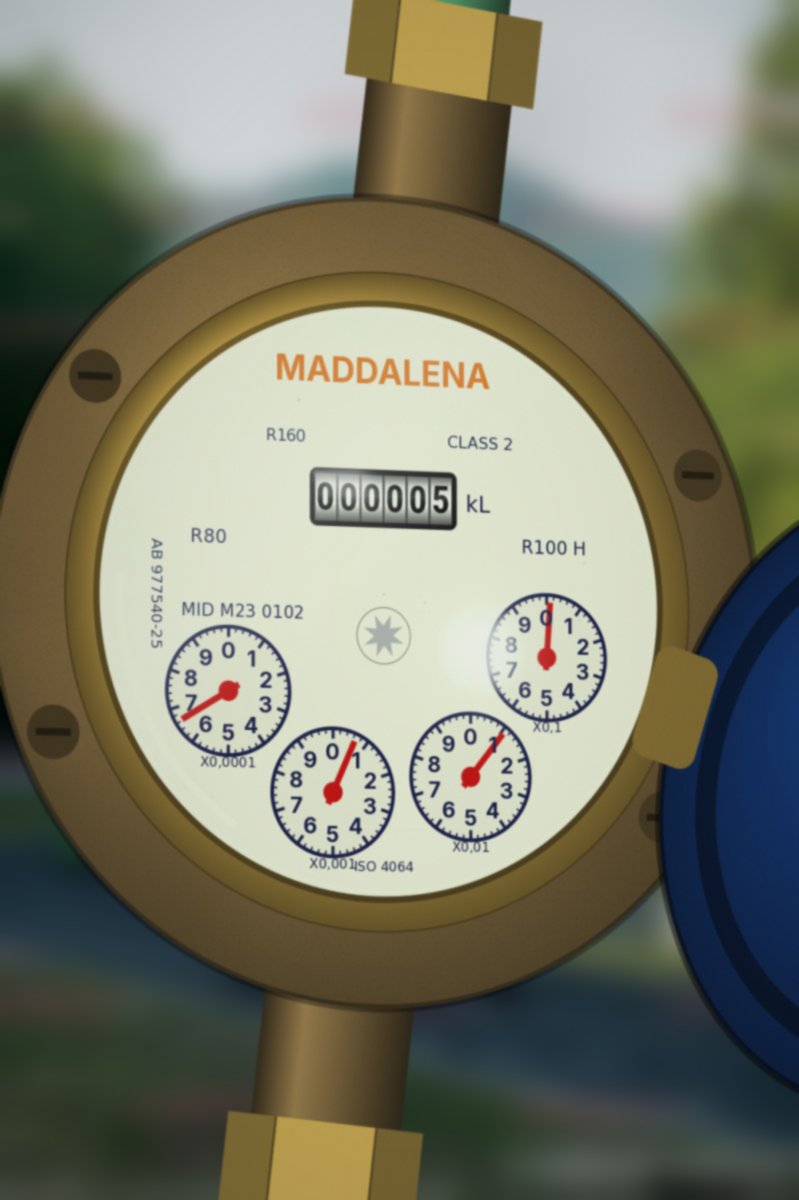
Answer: 5.0106
